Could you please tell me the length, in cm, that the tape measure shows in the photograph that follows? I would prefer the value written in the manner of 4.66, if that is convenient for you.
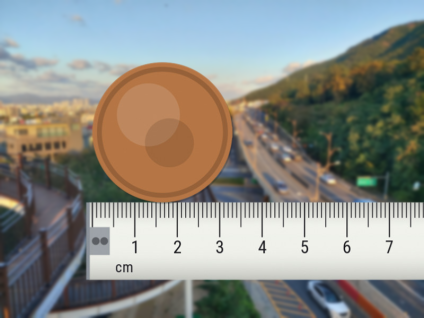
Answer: 3.3
